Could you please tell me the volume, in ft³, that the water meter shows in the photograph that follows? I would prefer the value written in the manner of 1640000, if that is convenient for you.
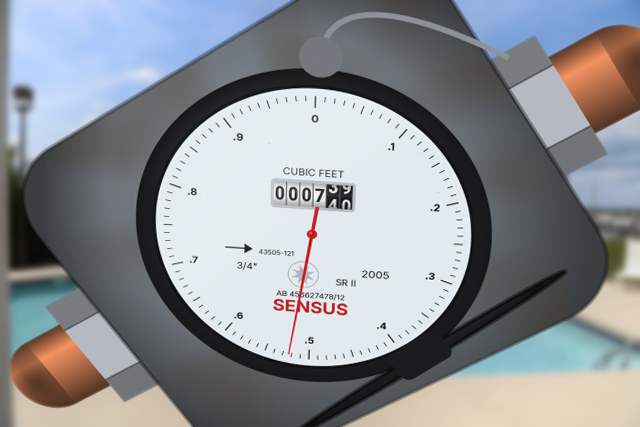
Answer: 739.52
